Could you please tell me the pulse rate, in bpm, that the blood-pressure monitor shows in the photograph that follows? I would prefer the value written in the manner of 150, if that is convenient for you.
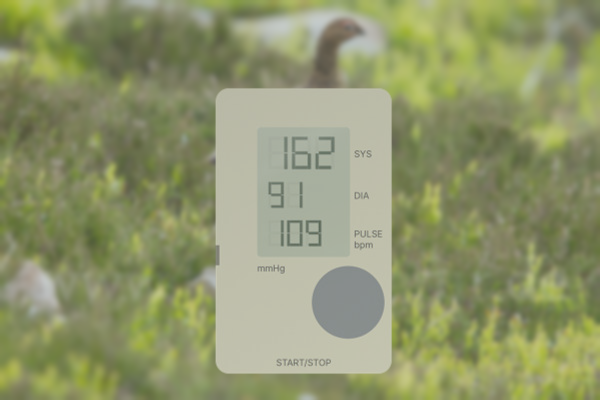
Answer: 109
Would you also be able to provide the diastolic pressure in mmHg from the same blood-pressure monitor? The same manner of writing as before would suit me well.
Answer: 91
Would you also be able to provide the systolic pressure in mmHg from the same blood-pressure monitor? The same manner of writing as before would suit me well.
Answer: 162
